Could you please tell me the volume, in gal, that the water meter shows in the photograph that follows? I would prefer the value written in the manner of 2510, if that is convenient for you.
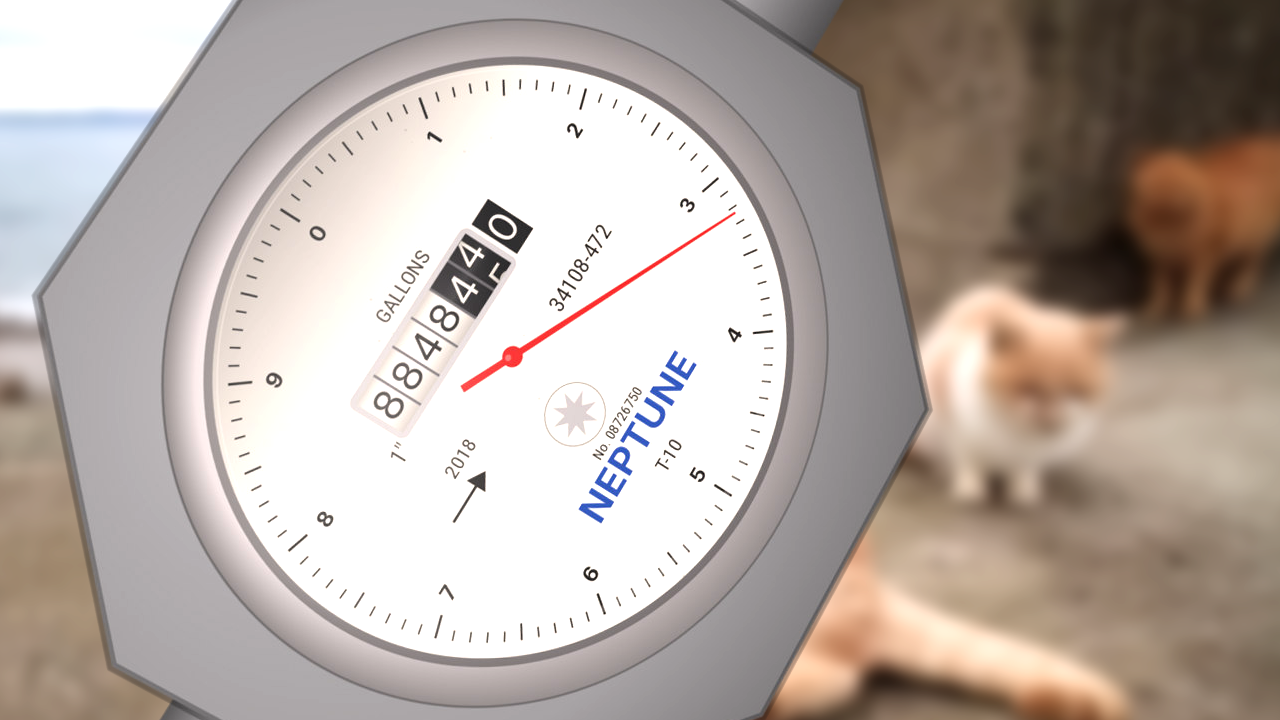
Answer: 8848443.2
